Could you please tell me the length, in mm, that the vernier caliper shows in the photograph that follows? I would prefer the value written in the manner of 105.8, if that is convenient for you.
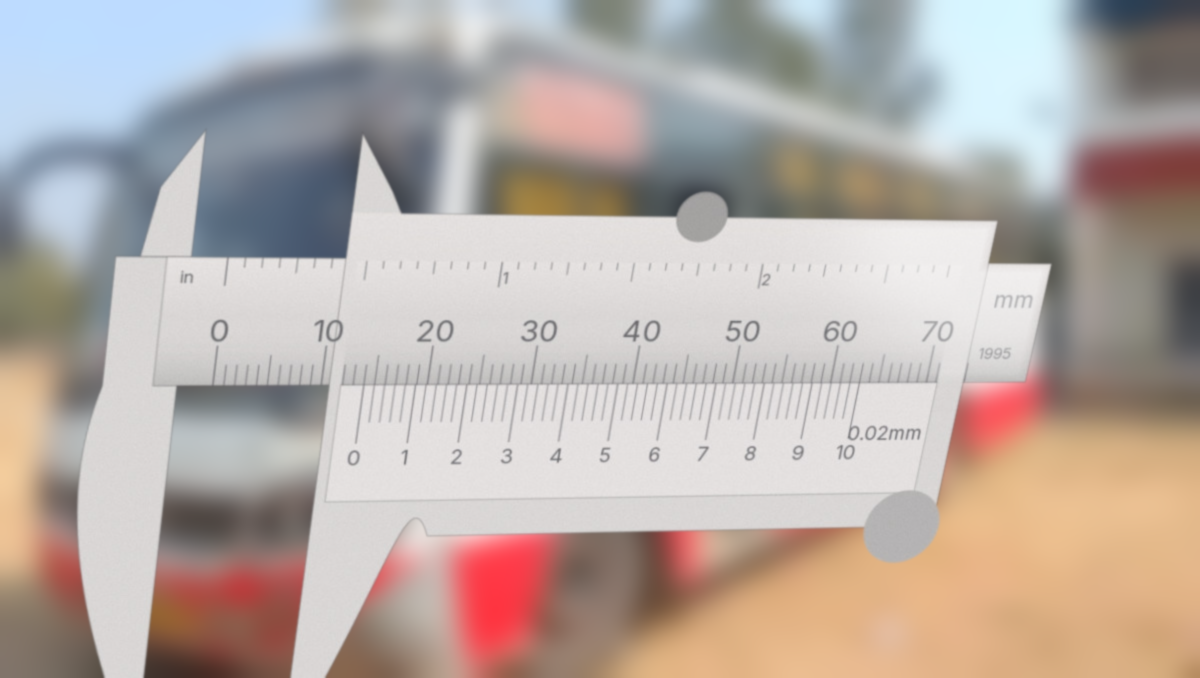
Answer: 14.0
